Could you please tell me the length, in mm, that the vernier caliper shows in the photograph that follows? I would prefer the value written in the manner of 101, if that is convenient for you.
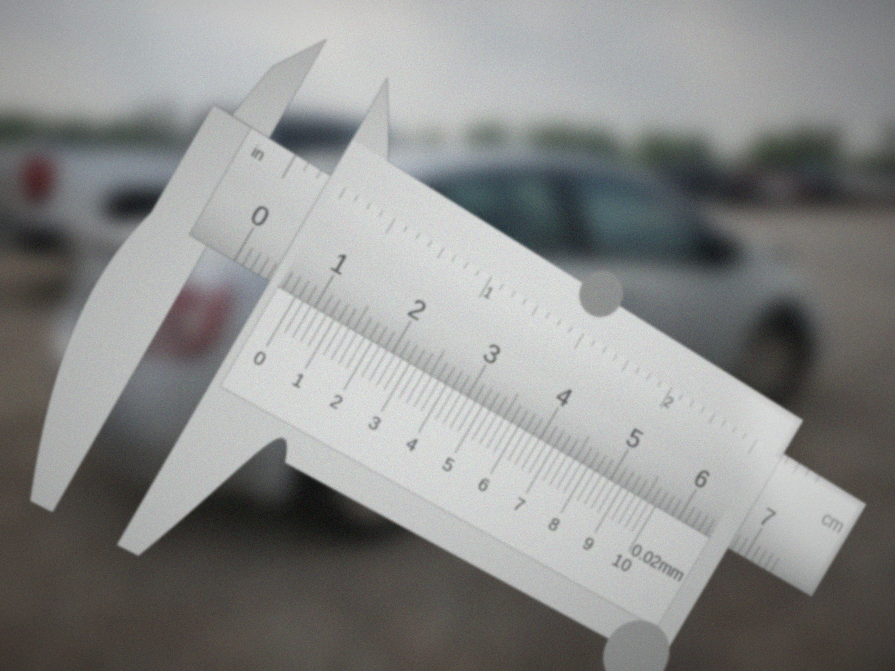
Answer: 7.6
